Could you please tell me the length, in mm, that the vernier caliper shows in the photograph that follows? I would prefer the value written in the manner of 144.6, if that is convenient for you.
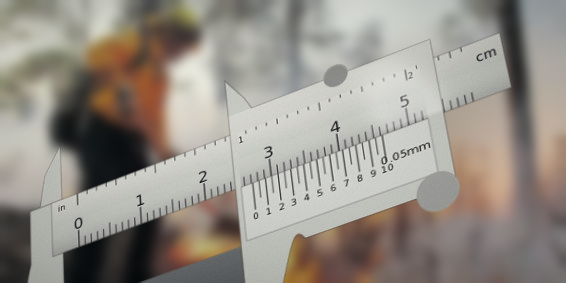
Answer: 27.2
